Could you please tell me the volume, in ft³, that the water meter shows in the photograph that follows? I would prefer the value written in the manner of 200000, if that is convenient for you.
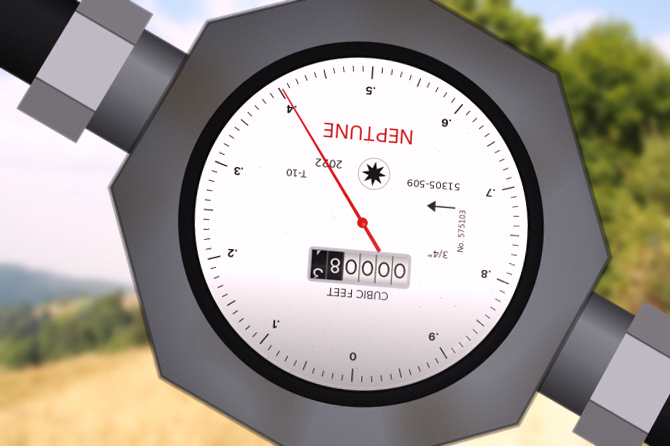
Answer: 83.40
